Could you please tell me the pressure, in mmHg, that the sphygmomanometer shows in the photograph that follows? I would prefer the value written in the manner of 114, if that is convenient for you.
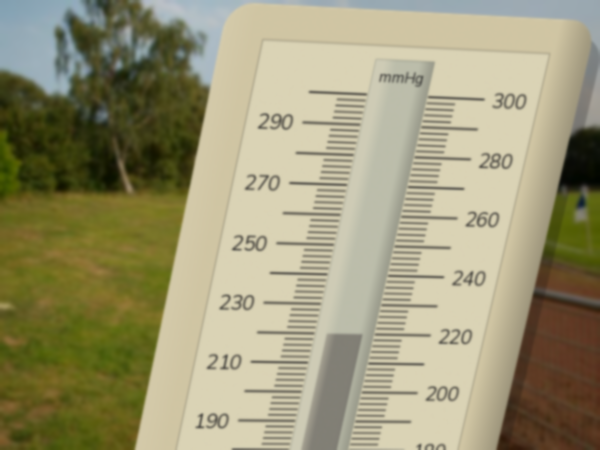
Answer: 220
